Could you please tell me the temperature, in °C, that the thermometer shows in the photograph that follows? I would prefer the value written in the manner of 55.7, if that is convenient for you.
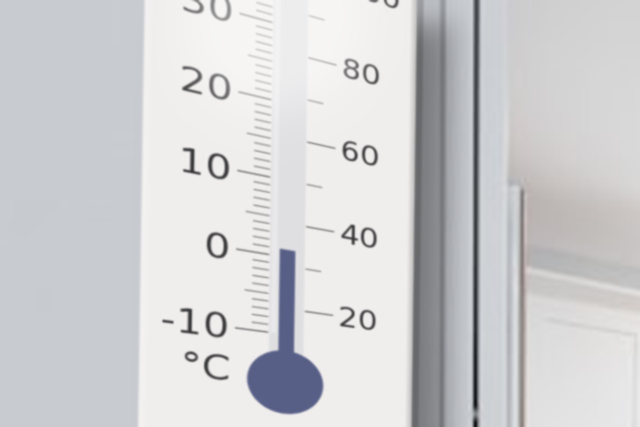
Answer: 1
